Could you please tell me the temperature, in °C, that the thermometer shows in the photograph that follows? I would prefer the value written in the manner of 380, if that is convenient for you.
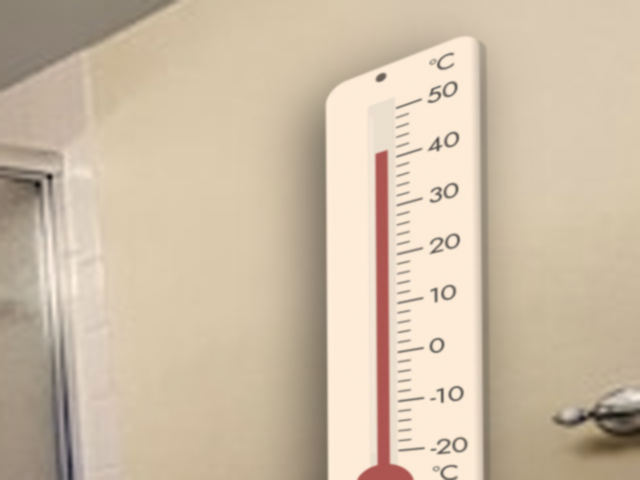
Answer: 42
